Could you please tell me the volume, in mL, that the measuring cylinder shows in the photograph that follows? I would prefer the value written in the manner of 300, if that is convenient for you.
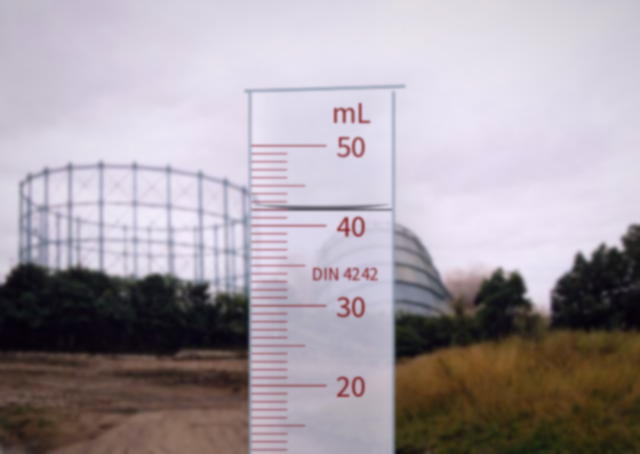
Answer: 42
